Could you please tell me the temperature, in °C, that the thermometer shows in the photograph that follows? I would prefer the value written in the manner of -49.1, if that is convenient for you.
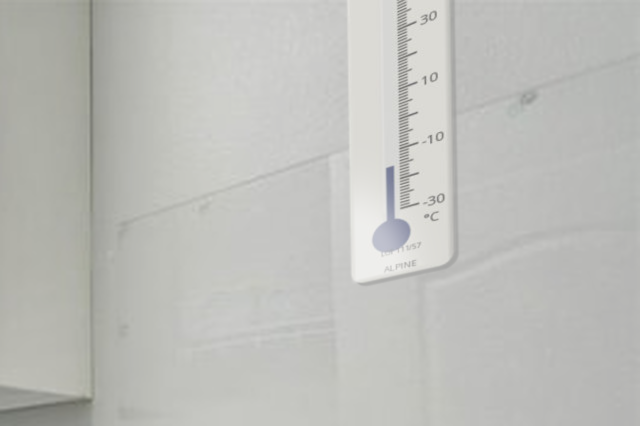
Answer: -15
